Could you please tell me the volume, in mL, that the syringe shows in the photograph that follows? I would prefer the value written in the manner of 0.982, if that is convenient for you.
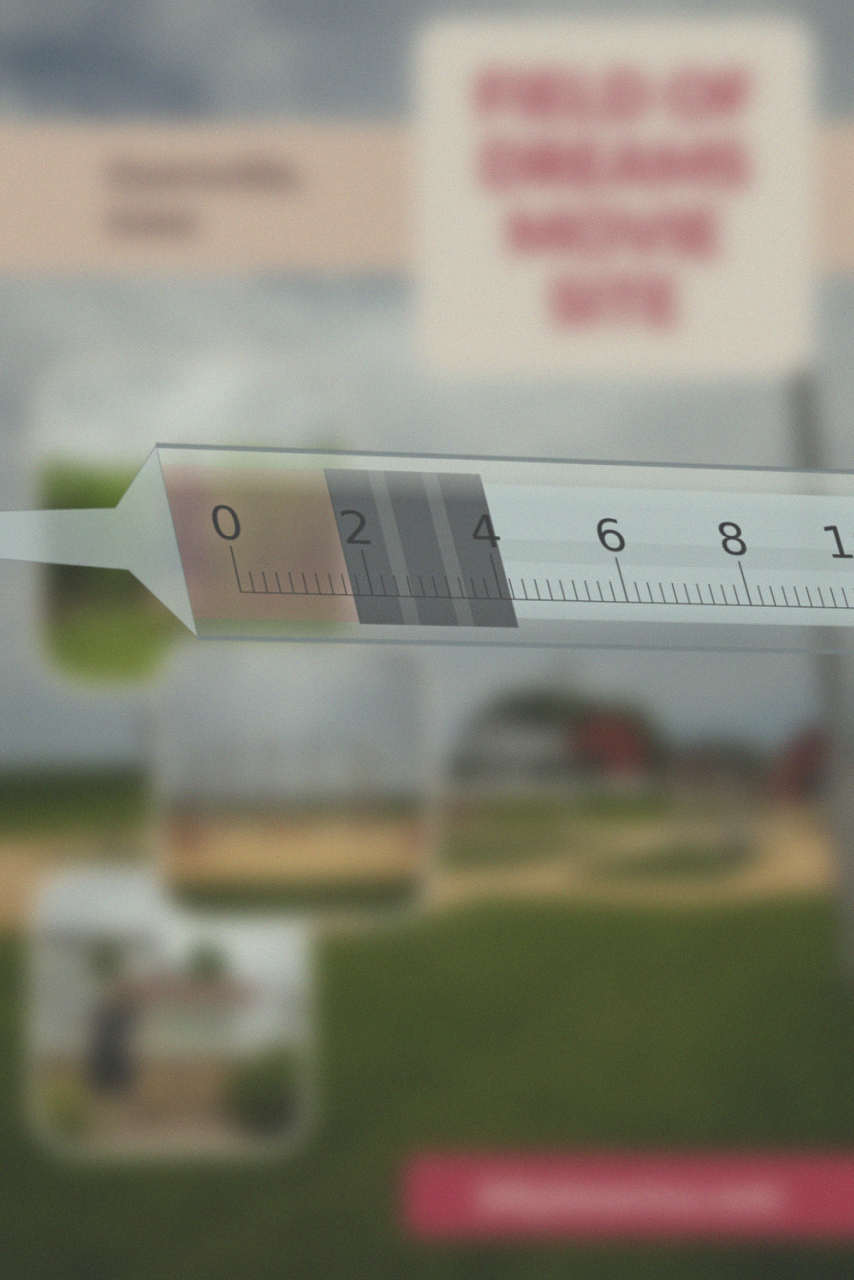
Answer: 1.7
